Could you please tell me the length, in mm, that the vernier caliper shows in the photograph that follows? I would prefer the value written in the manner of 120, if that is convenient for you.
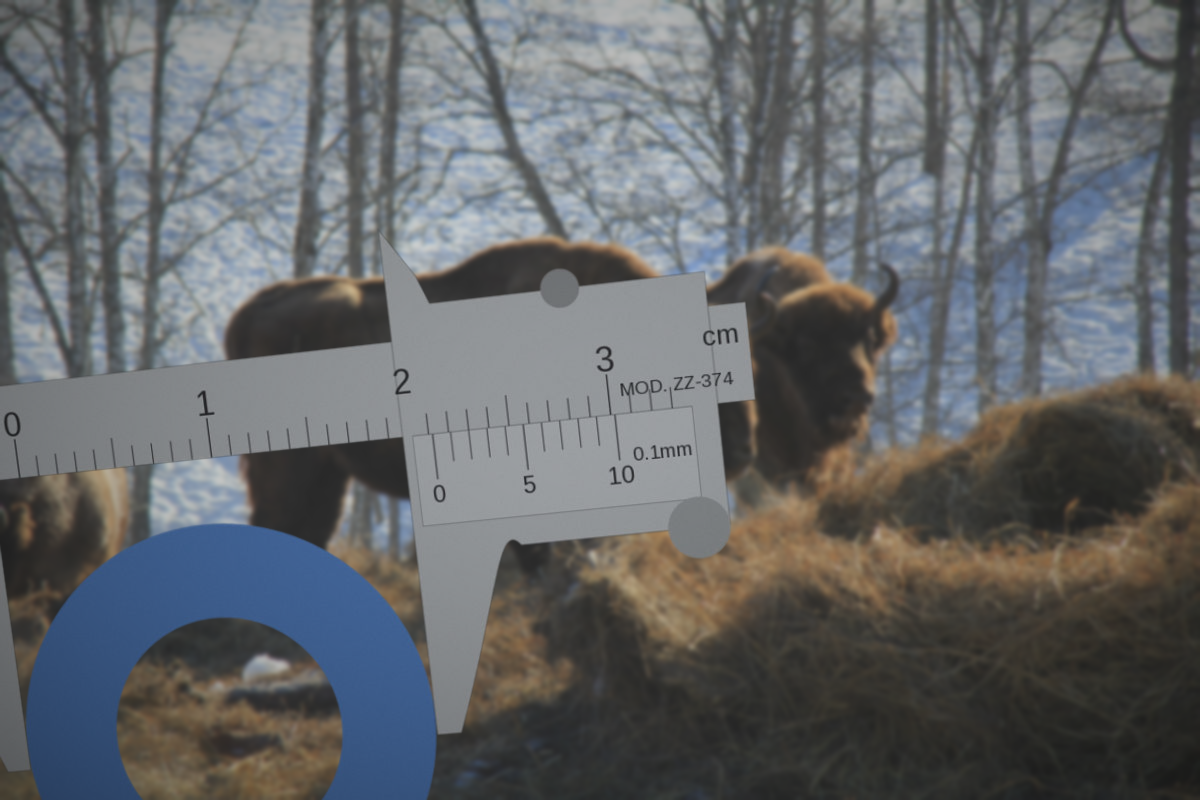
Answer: 21.2
